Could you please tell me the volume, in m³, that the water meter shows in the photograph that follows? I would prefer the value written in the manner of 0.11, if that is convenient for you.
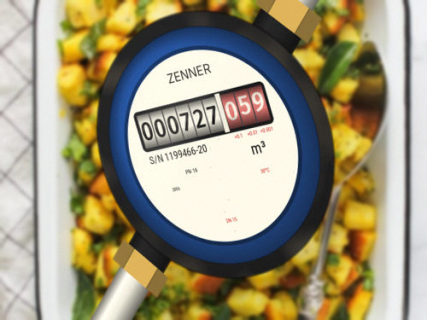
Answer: 727.059
